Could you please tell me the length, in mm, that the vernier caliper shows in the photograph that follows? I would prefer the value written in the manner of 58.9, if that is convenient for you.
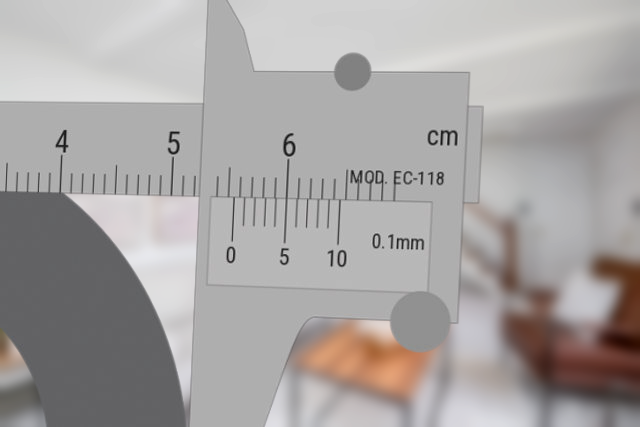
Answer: 55.5
